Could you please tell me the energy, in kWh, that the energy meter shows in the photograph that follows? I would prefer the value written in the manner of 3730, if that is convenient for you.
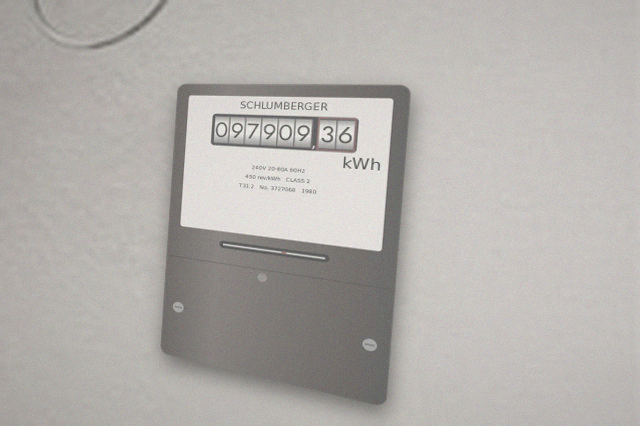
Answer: 97909.36
